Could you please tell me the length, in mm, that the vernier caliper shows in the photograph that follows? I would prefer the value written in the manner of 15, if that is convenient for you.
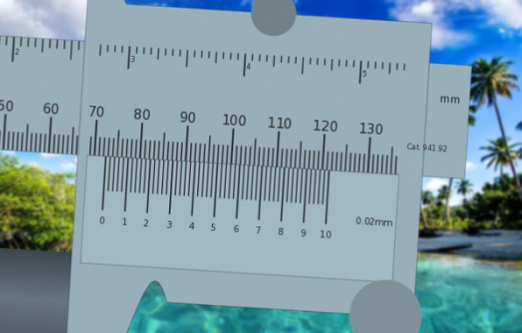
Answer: 72.5
